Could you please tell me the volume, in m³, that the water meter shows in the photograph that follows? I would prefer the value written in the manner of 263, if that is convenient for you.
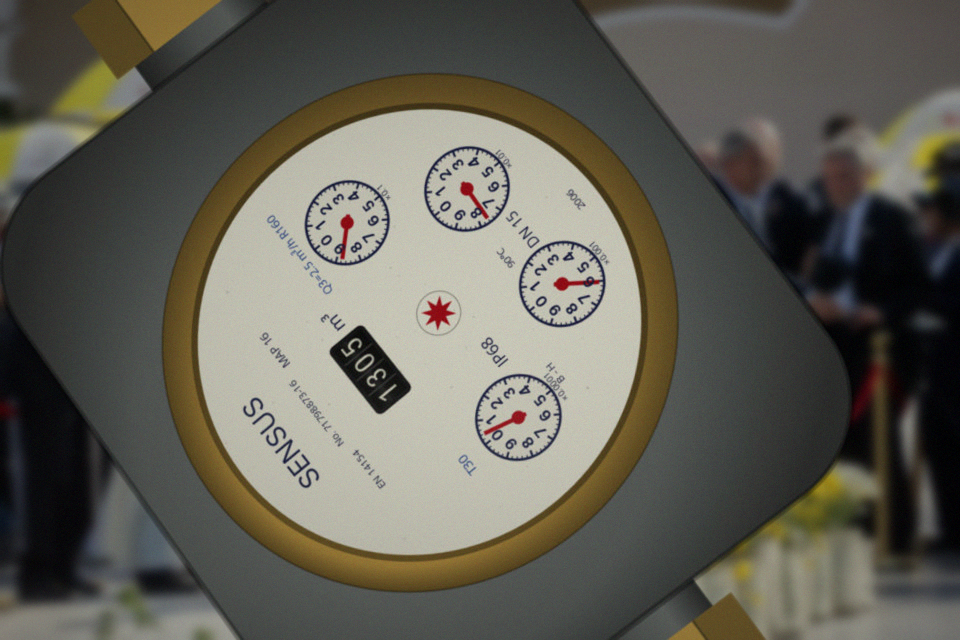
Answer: 1305.8760
